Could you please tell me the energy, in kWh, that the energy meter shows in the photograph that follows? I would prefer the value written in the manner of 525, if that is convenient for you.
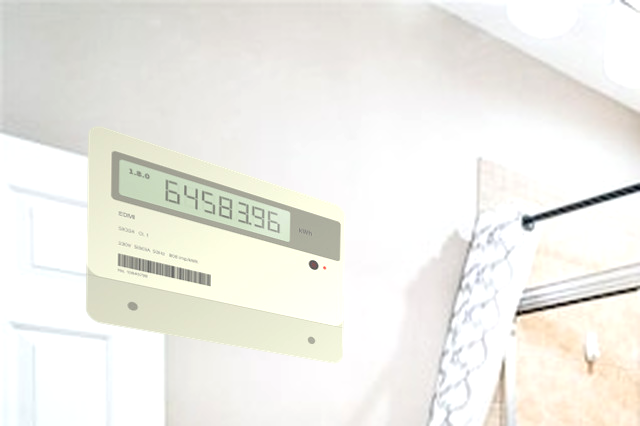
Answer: 64583.96
